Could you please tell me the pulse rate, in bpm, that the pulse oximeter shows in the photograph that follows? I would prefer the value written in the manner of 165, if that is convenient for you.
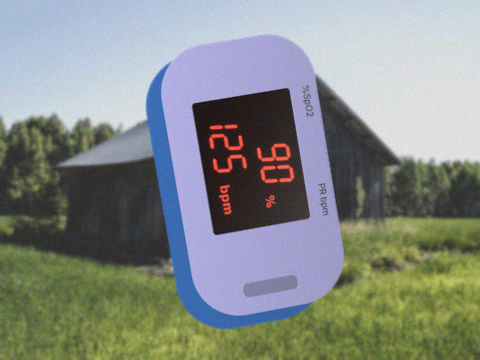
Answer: 125
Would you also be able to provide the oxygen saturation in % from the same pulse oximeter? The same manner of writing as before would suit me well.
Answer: 90
